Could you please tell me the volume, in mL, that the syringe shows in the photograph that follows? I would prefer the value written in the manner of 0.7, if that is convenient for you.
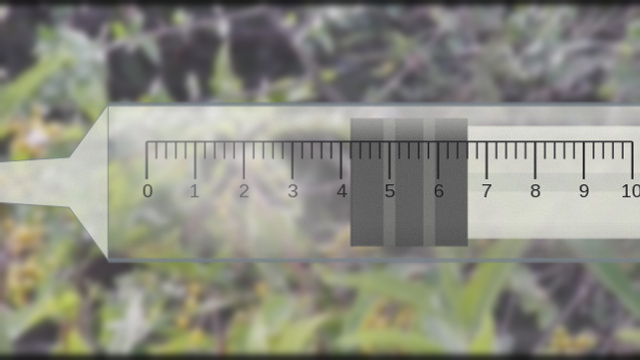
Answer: 4.2
